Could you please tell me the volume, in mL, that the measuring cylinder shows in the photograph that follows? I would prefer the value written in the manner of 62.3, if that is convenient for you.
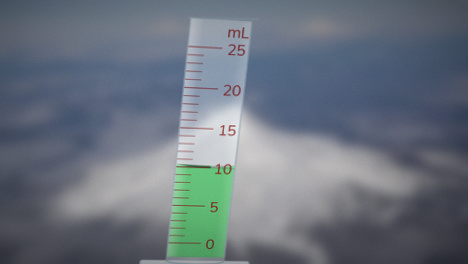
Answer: 10
